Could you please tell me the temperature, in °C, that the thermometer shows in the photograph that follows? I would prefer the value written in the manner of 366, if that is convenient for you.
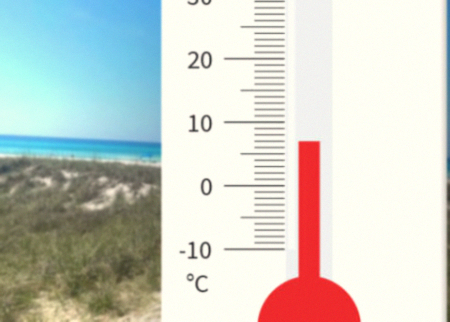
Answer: 7
